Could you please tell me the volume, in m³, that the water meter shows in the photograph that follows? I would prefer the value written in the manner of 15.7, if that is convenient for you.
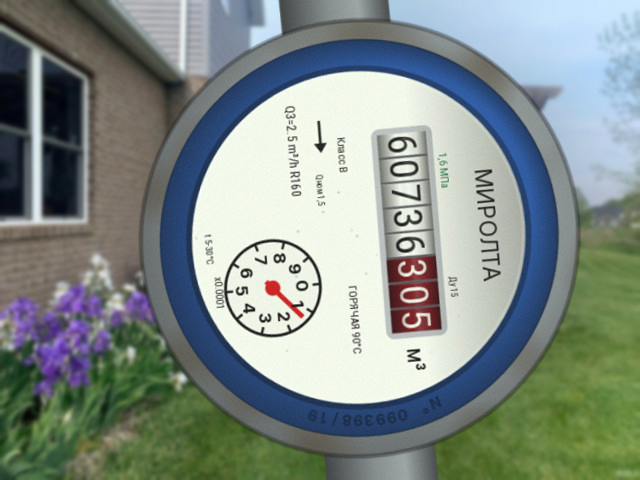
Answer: 60736.3051
